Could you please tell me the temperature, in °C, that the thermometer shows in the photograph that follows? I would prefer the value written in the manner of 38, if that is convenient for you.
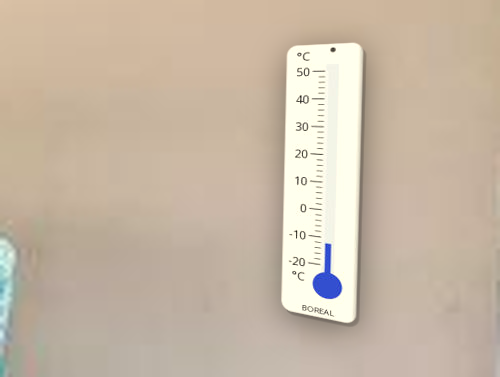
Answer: -12
